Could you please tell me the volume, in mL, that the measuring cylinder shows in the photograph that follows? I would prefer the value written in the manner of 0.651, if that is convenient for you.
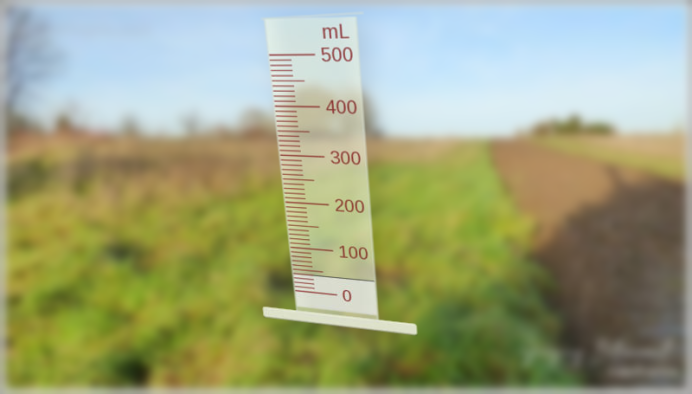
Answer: 40
